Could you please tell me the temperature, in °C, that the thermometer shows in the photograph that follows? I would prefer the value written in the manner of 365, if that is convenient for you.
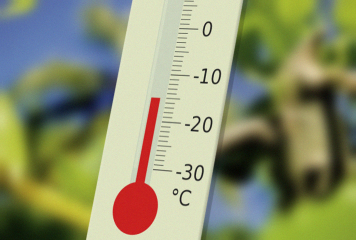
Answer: -15
